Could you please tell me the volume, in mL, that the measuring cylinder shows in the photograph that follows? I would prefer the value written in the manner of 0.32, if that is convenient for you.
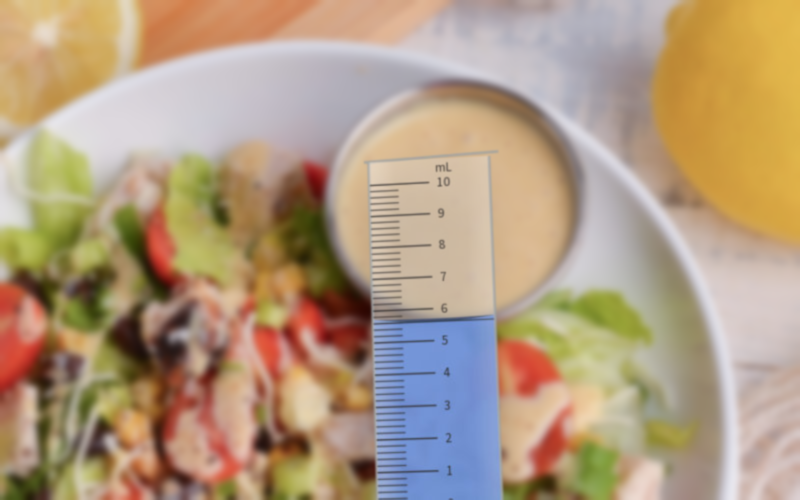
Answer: 5.6
